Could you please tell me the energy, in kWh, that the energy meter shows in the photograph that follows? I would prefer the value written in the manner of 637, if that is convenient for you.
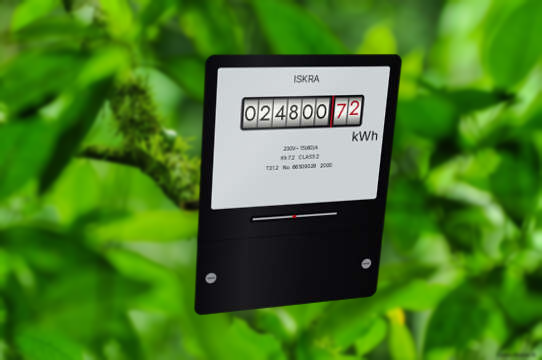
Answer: 24800.72
